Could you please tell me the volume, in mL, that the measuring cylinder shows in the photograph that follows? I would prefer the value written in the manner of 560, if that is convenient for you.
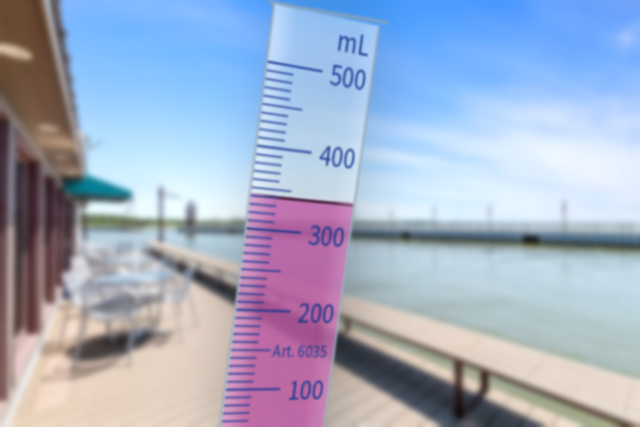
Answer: 340
